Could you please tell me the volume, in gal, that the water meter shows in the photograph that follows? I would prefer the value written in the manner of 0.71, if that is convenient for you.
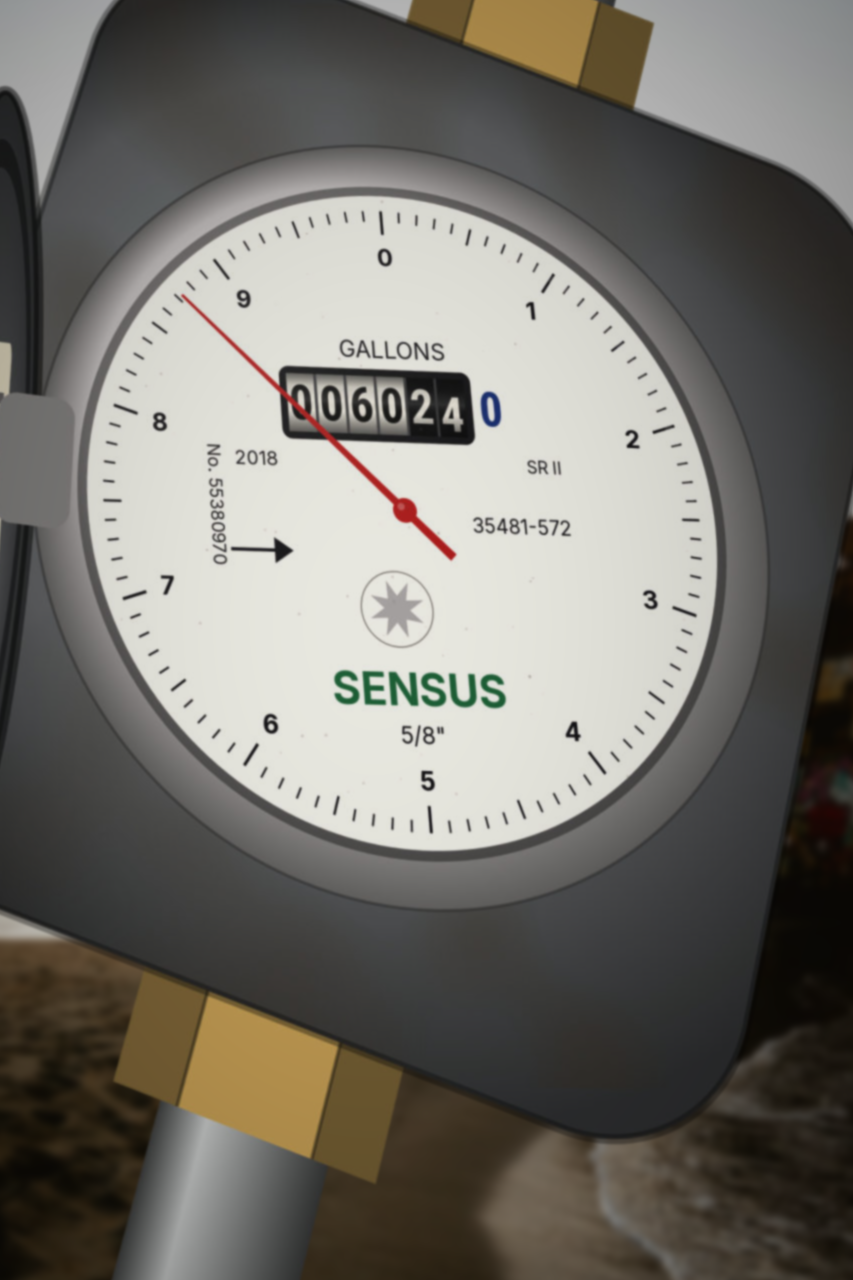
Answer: 60238.7
